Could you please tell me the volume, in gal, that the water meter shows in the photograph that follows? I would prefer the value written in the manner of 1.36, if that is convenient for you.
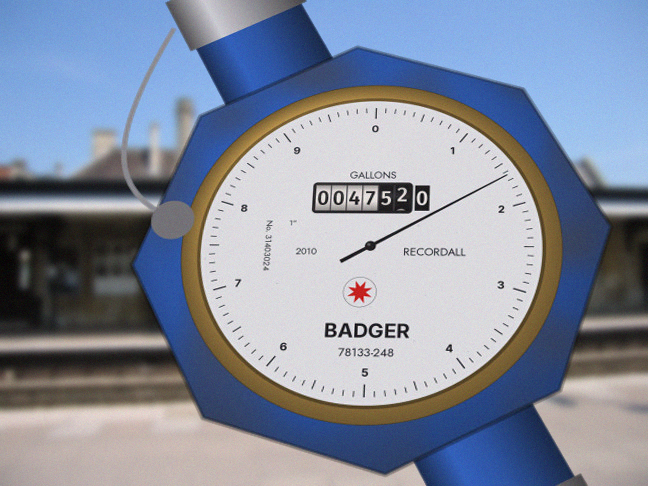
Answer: 47521.6
